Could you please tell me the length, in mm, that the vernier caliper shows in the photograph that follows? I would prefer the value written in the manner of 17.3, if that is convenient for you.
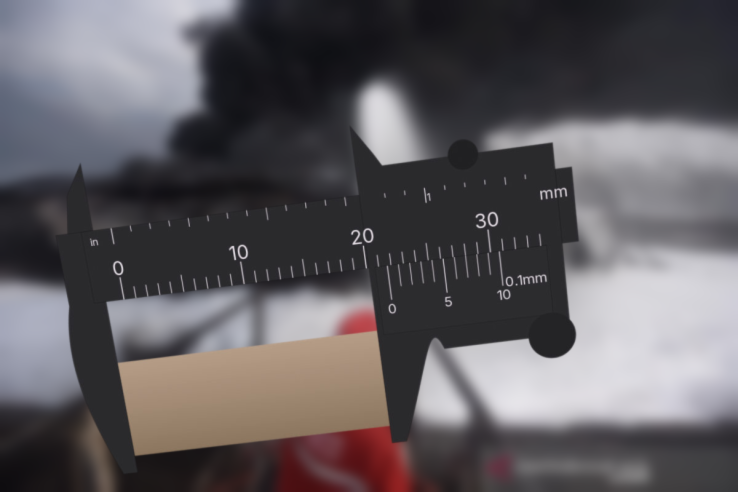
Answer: 21.7
